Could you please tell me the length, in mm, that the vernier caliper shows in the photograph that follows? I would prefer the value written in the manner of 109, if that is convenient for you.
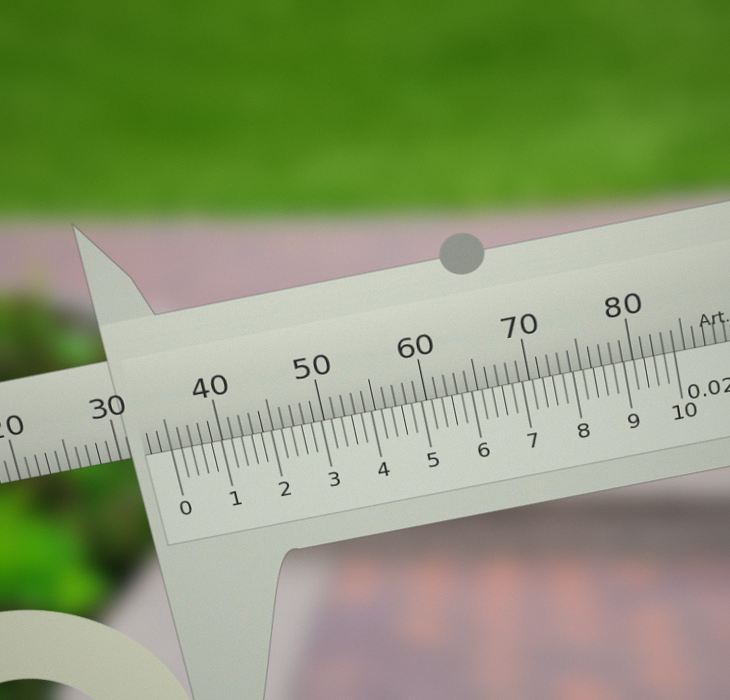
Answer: 35.0
